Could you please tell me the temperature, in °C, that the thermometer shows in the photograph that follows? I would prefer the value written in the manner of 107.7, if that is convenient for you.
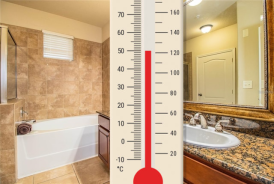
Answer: 50
